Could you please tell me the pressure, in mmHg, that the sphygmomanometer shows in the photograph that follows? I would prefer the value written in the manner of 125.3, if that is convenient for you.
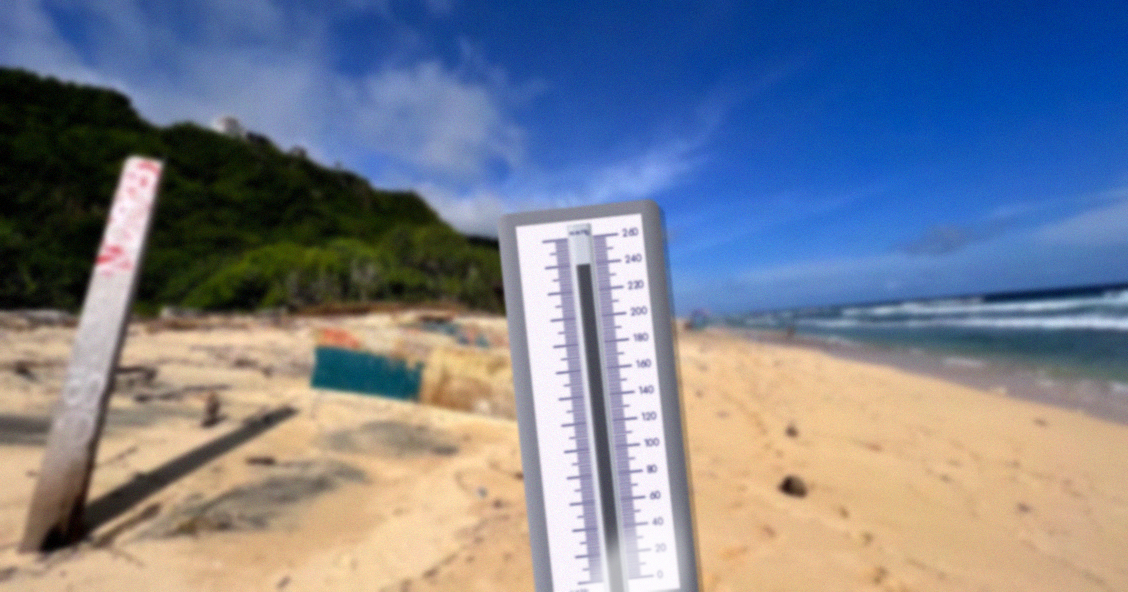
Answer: 240
